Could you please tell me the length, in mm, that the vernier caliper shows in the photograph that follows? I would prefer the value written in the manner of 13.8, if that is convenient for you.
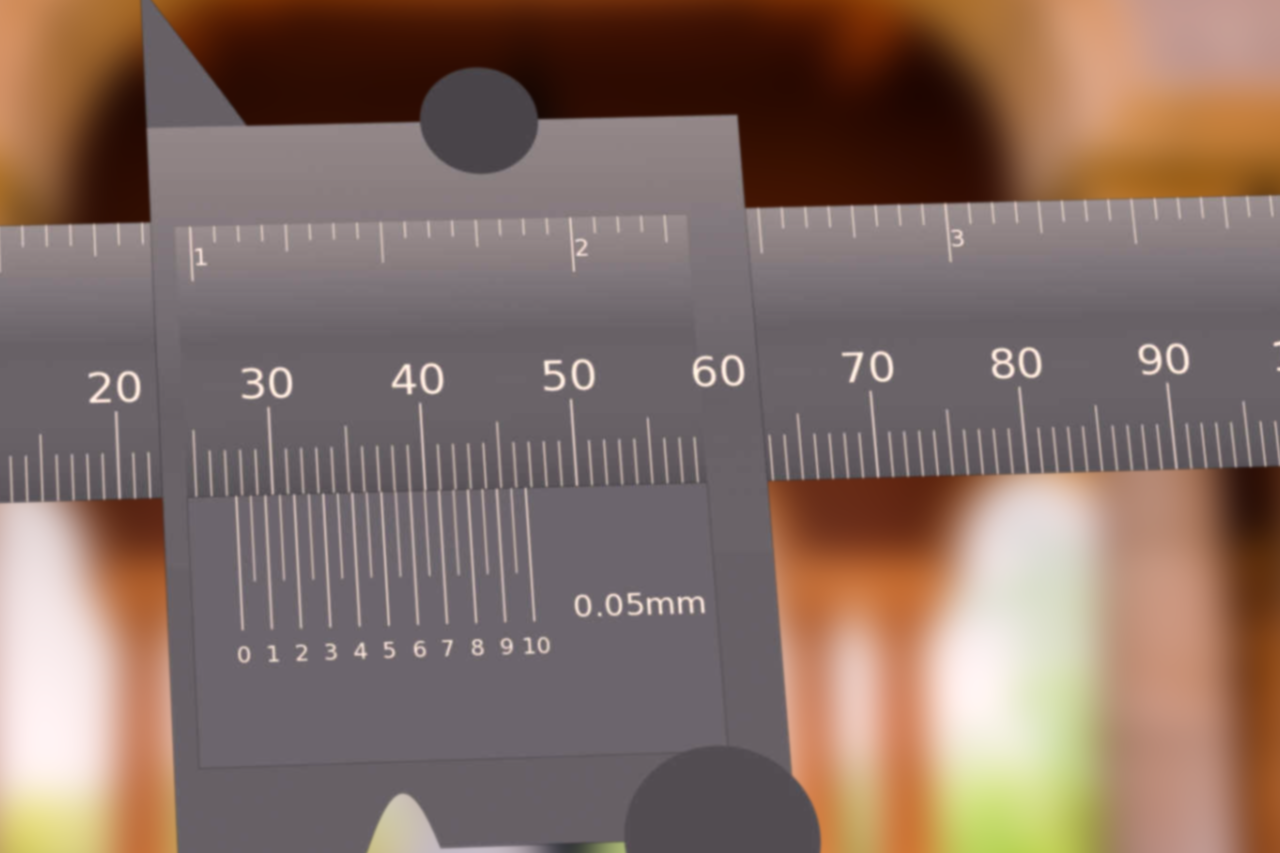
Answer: 27.6
